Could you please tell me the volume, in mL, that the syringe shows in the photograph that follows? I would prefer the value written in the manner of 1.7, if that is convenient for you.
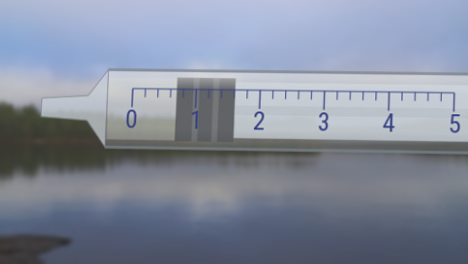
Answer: 0.7
